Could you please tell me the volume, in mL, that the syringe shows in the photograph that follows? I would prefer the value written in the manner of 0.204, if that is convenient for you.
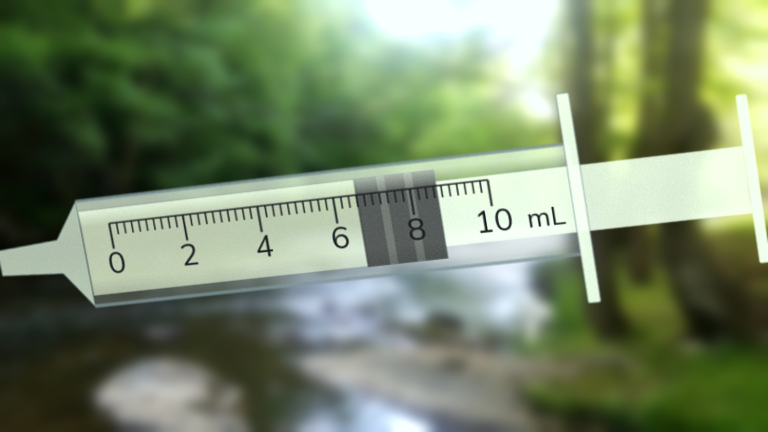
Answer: 6.6
